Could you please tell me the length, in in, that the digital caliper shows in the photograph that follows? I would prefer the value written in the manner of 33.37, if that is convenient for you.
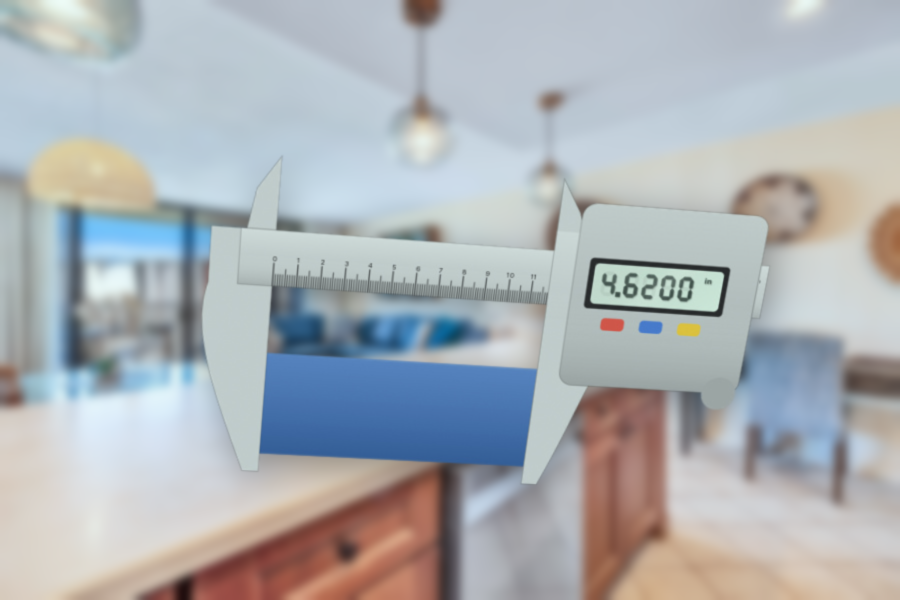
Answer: 4.6200
